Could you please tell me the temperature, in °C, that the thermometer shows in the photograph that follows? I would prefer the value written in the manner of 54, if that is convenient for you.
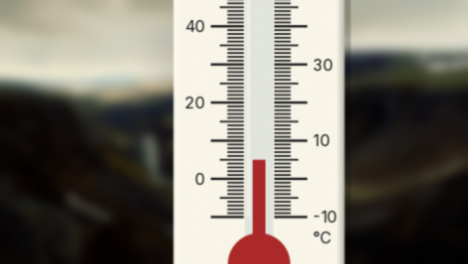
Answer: 5
